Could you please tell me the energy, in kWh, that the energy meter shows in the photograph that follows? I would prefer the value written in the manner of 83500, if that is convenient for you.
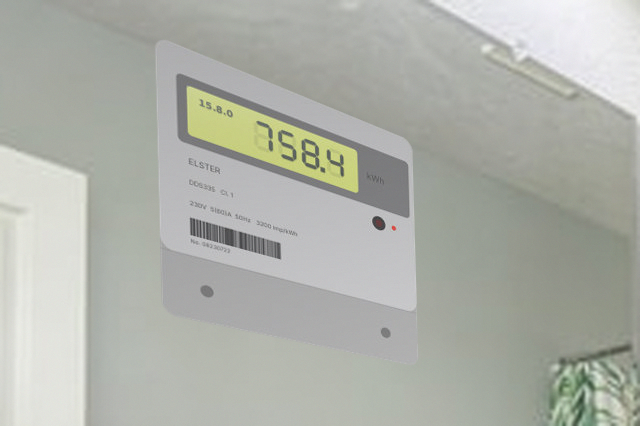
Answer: 758.4
